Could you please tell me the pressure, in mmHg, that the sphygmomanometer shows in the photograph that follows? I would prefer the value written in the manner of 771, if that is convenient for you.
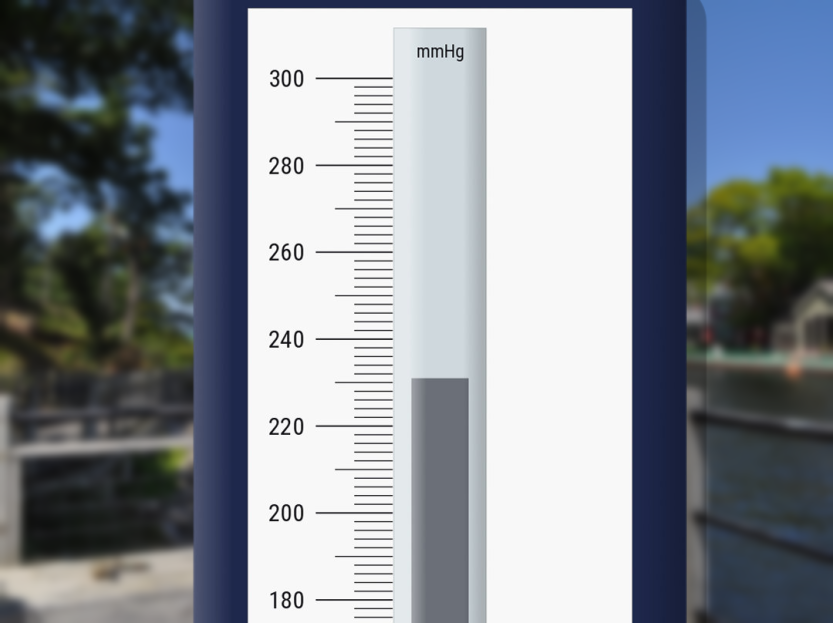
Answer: 231
